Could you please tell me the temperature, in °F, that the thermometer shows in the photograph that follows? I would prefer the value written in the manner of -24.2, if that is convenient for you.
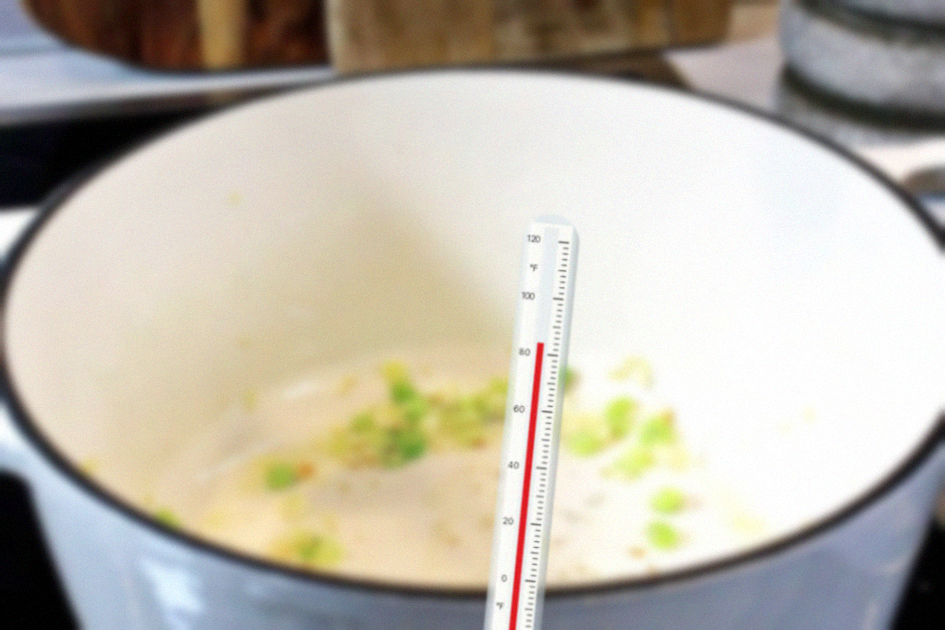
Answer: 84
